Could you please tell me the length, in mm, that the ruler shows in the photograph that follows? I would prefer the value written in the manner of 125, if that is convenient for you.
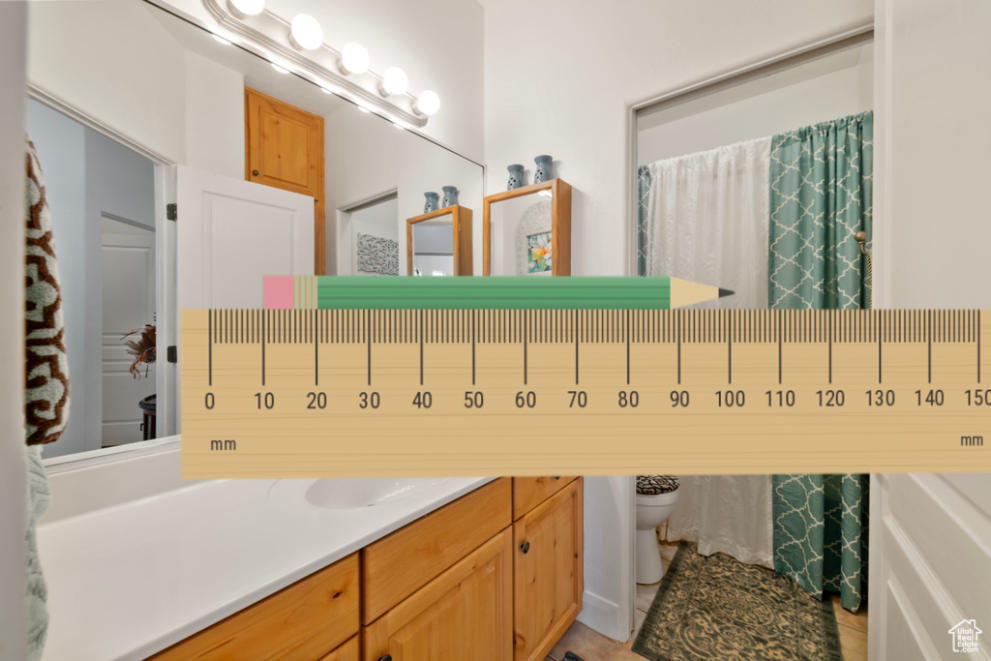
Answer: 91
